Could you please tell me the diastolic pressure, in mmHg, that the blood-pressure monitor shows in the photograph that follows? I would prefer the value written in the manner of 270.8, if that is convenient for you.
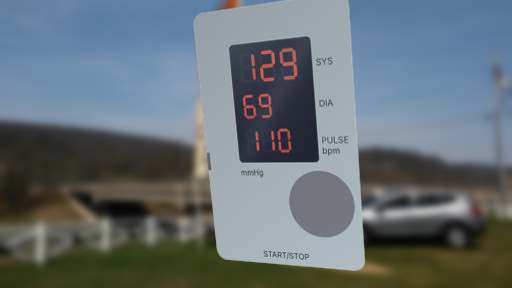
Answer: 69
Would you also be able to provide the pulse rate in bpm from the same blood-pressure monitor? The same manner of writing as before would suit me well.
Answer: 110
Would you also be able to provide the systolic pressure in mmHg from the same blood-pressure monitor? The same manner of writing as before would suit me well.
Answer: 129
